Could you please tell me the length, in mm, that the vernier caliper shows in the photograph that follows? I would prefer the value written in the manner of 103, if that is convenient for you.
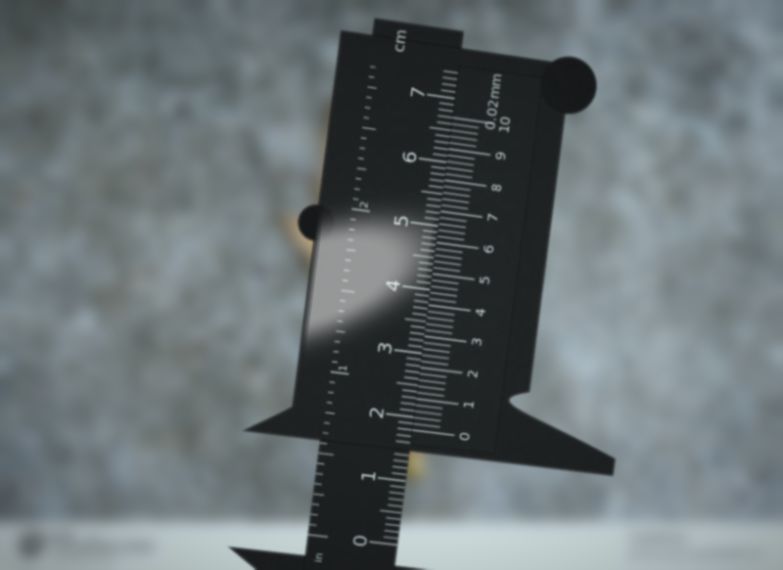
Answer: 18.0
